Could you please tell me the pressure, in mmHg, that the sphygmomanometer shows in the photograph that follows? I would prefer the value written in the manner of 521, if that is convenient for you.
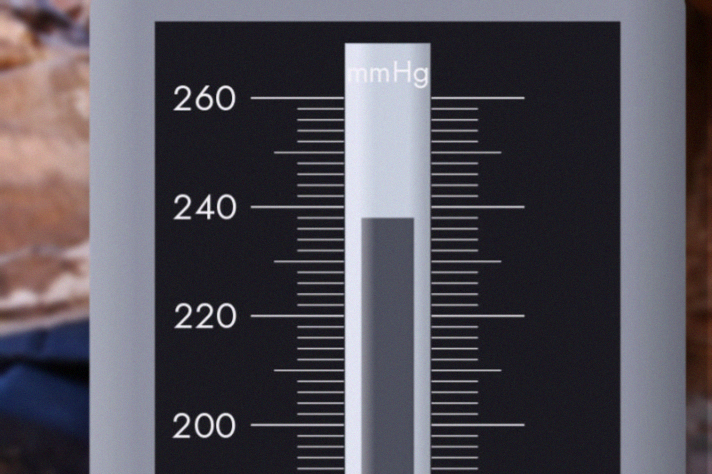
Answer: 238
